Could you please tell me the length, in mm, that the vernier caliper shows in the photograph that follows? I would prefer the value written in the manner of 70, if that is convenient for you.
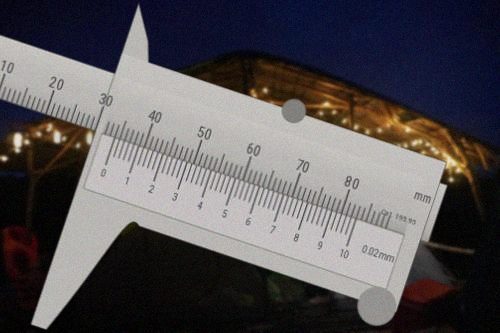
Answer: 34.0
